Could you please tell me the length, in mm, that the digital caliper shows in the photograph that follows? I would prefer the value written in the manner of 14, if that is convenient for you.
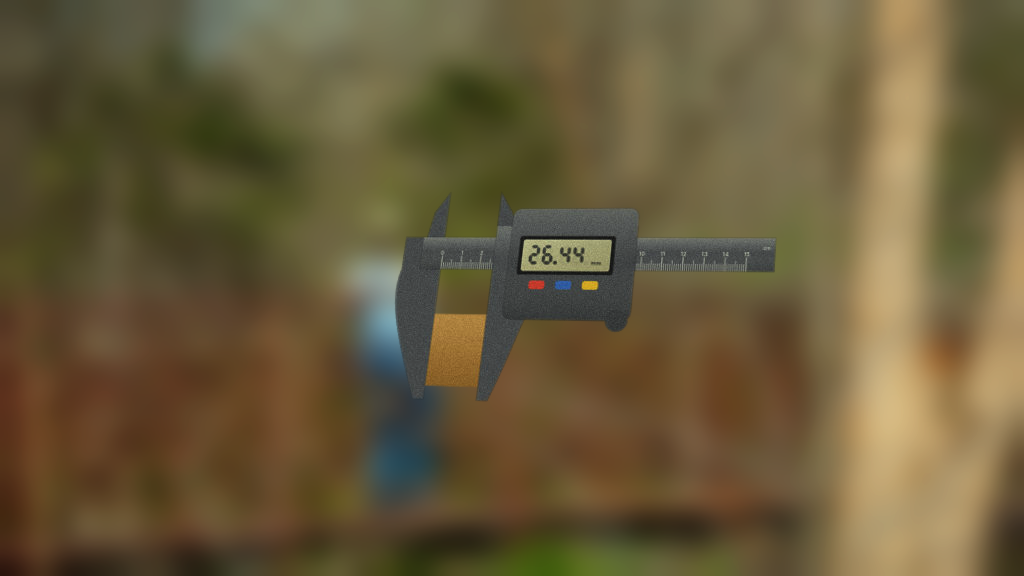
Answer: 26.44
